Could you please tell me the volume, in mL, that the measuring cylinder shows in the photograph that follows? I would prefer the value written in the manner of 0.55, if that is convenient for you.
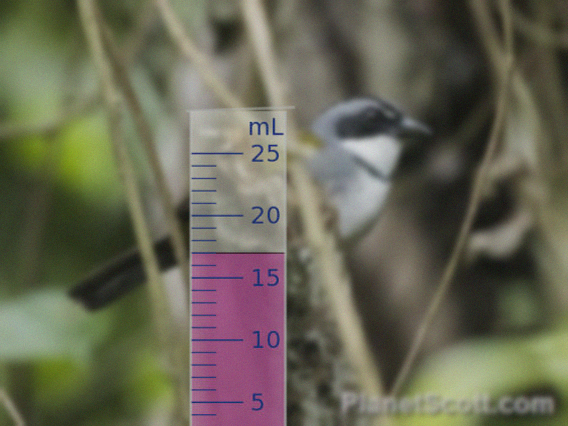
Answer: 17
